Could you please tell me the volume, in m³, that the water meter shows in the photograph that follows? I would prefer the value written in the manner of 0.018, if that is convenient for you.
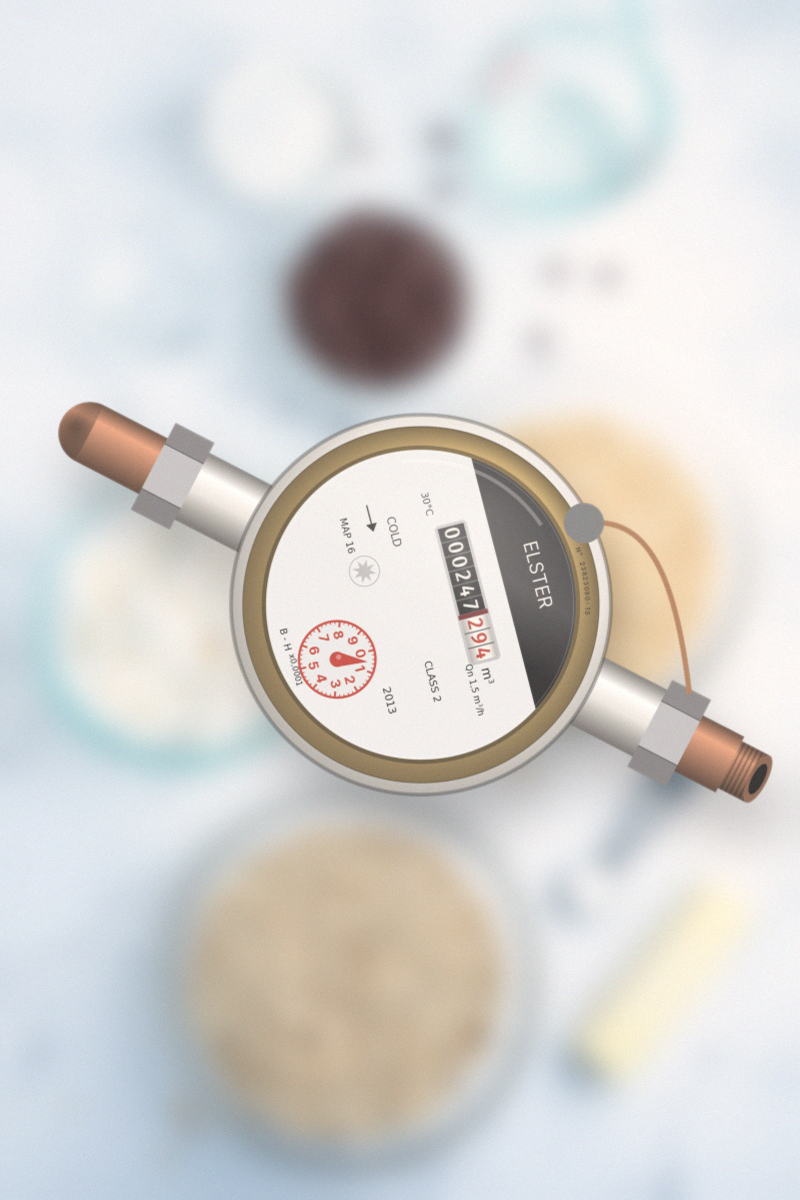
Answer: 247.2940
